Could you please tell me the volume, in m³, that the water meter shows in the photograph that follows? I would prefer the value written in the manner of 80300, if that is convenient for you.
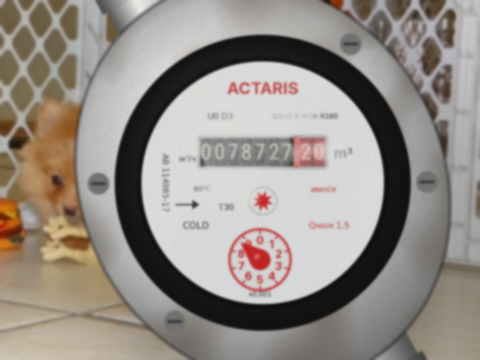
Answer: 78727.208
